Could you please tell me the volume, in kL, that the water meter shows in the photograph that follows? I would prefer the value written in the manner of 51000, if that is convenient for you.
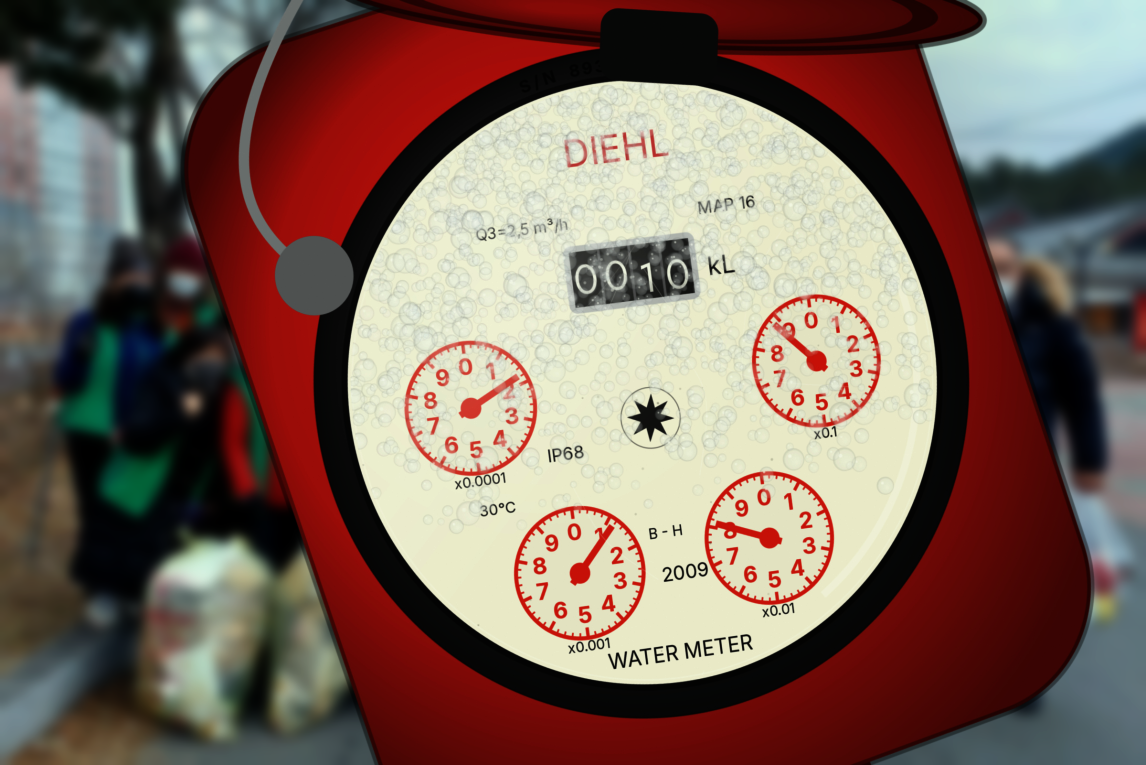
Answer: 9.8811
